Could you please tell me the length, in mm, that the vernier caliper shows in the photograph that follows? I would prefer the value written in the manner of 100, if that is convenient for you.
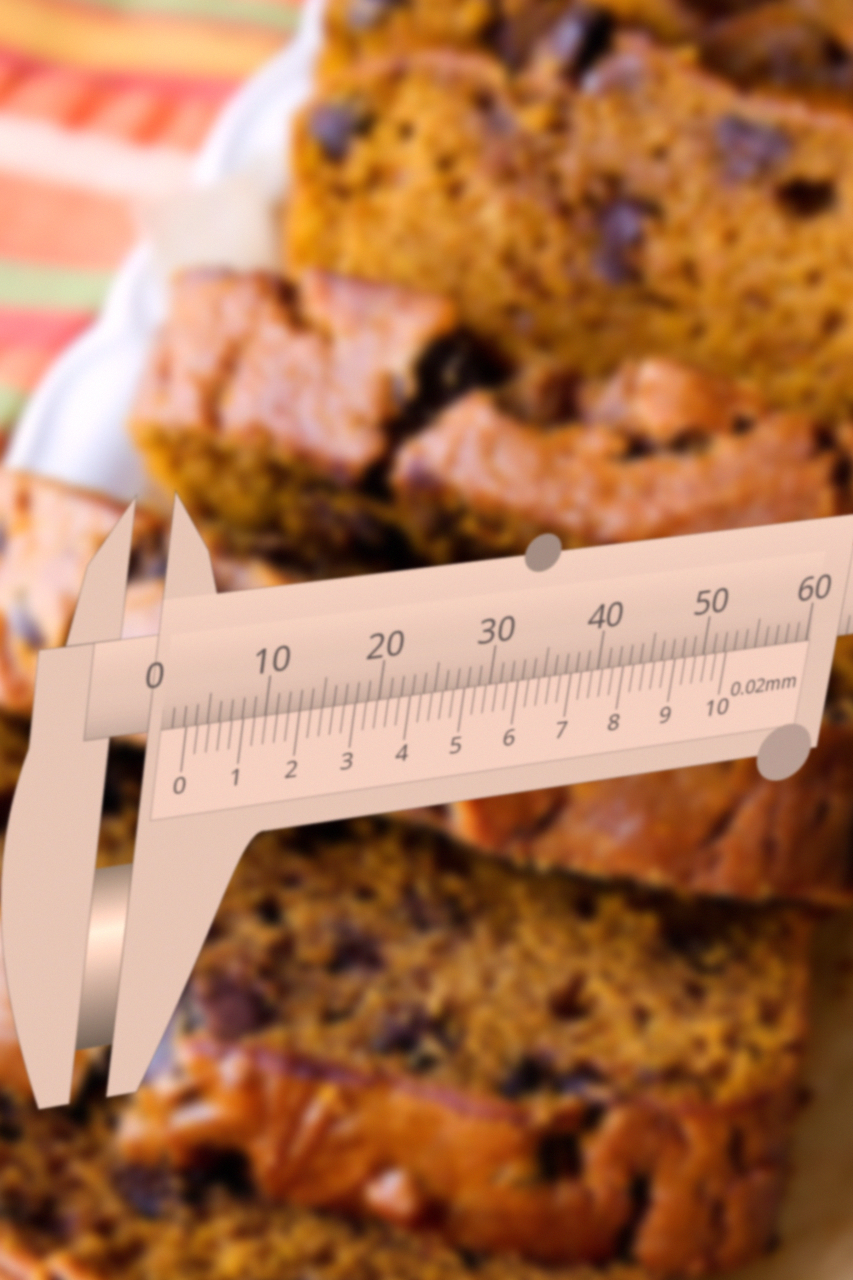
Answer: 3.2
